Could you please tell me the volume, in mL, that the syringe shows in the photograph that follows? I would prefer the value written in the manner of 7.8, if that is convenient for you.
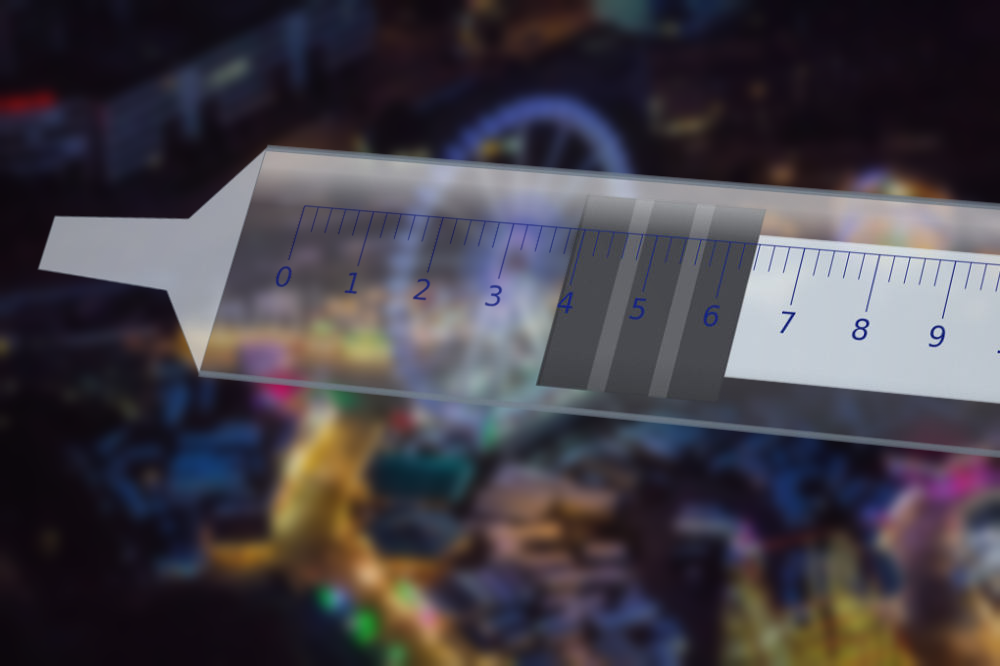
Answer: 3.9
